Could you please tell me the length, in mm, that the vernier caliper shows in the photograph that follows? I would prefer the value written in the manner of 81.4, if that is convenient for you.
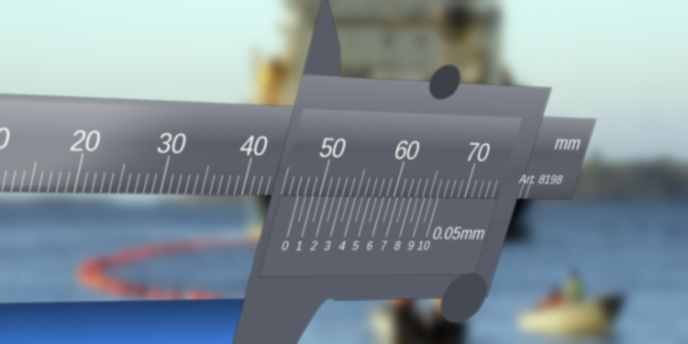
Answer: 47.2
